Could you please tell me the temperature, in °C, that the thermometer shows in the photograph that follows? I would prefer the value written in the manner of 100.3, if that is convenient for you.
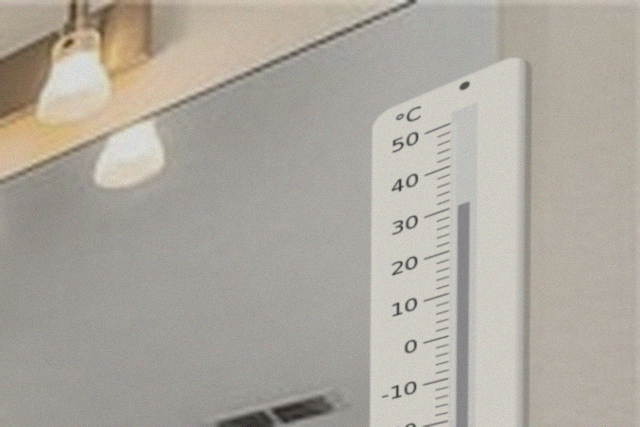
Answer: 30
